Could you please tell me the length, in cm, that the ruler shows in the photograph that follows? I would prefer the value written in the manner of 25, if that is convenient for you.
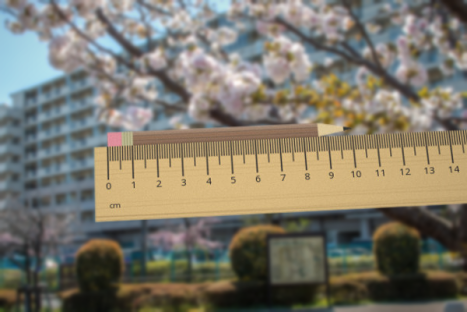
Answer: 10
